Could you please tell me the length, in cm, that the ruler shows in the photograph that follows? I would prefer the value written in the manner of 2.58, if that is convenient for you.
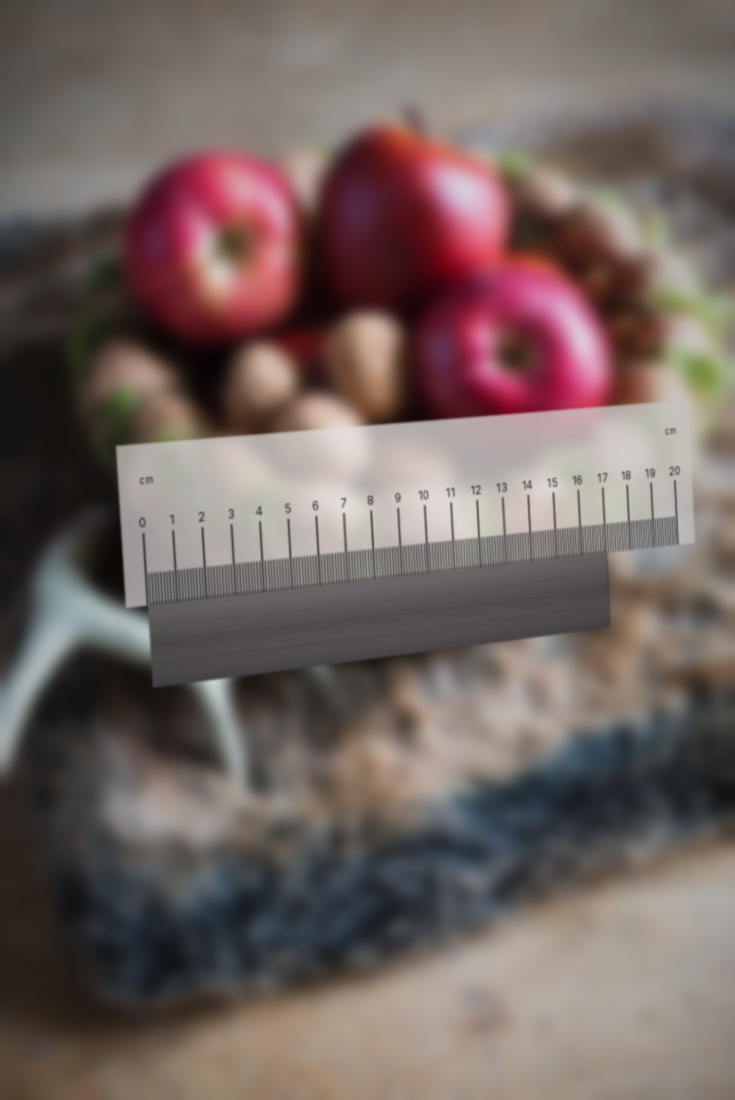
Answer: 17
